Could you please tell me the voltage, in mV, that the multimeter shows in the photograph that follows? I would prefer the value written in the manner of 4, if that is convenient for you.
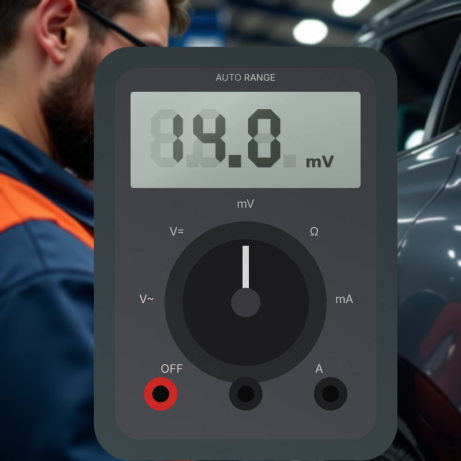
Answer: 14.0
